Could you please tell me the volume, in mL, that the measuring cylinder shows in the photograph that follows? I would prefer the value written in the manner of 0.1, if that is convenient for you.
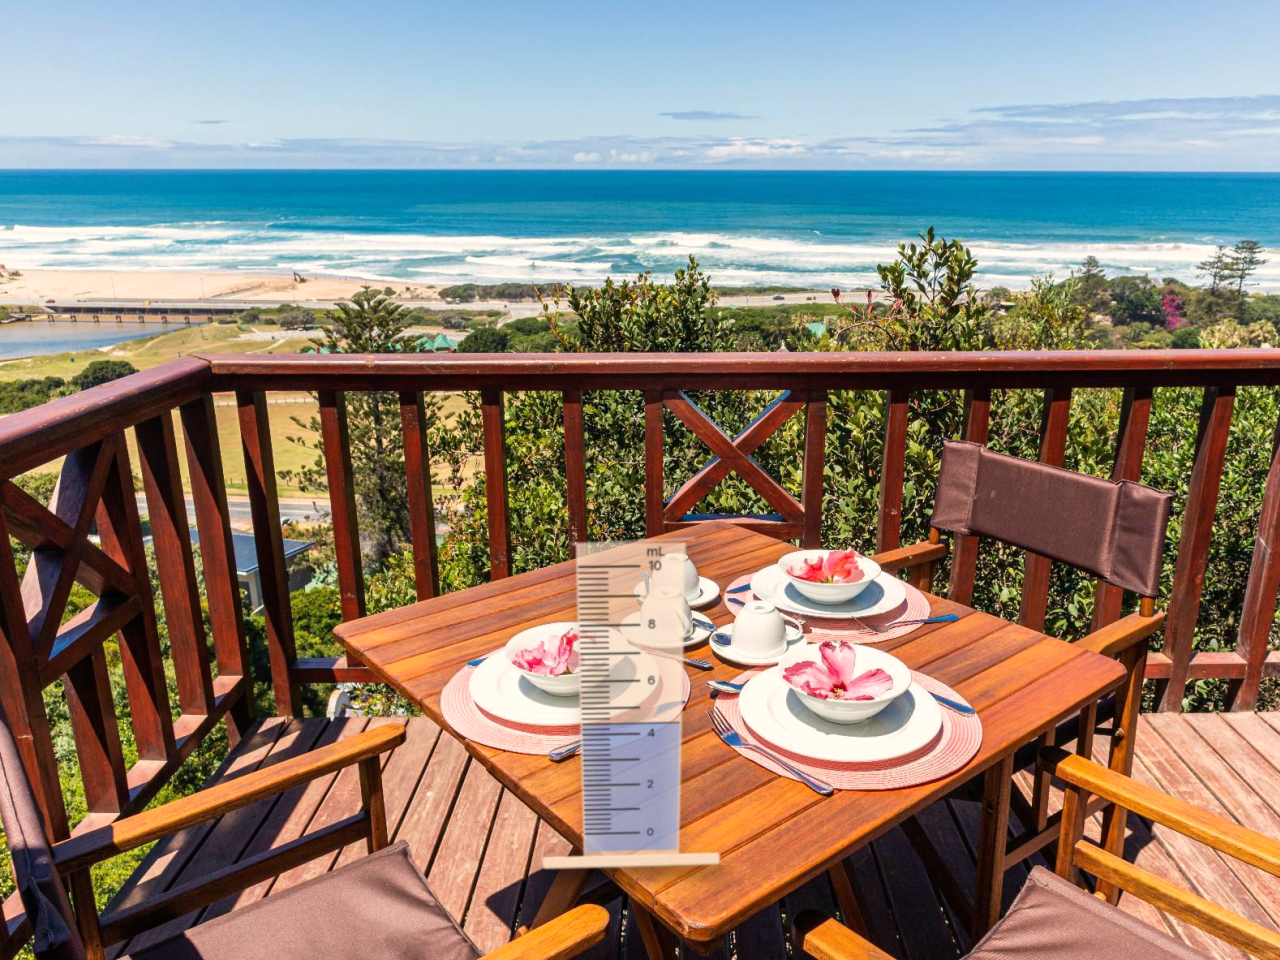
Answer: 4.4
